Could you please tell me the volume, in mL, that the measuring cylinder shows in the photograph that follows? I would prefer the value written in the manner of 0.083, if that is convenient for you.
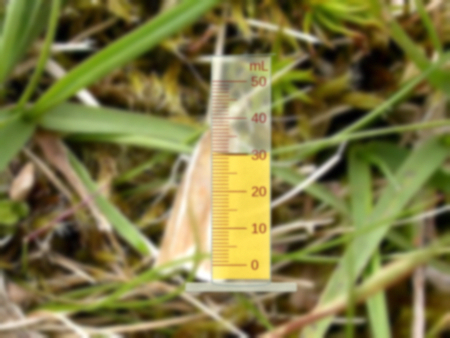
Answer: 30
